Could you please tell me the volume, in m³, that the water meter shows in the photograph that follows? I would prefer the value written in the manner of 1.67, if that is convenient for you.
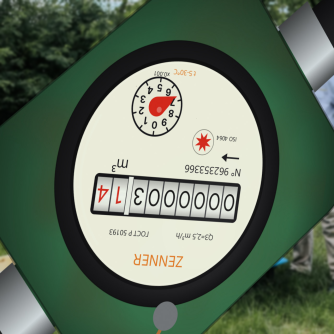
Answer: 3.146
